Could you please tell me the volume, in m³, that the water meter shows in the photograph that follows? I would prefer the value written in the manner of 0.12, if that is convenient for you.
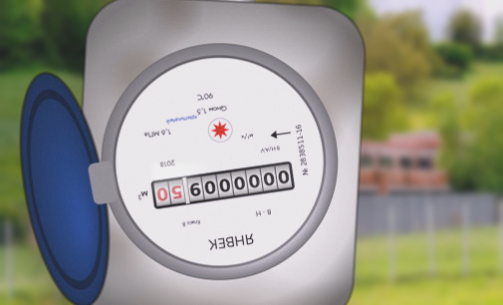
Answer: 9.50
